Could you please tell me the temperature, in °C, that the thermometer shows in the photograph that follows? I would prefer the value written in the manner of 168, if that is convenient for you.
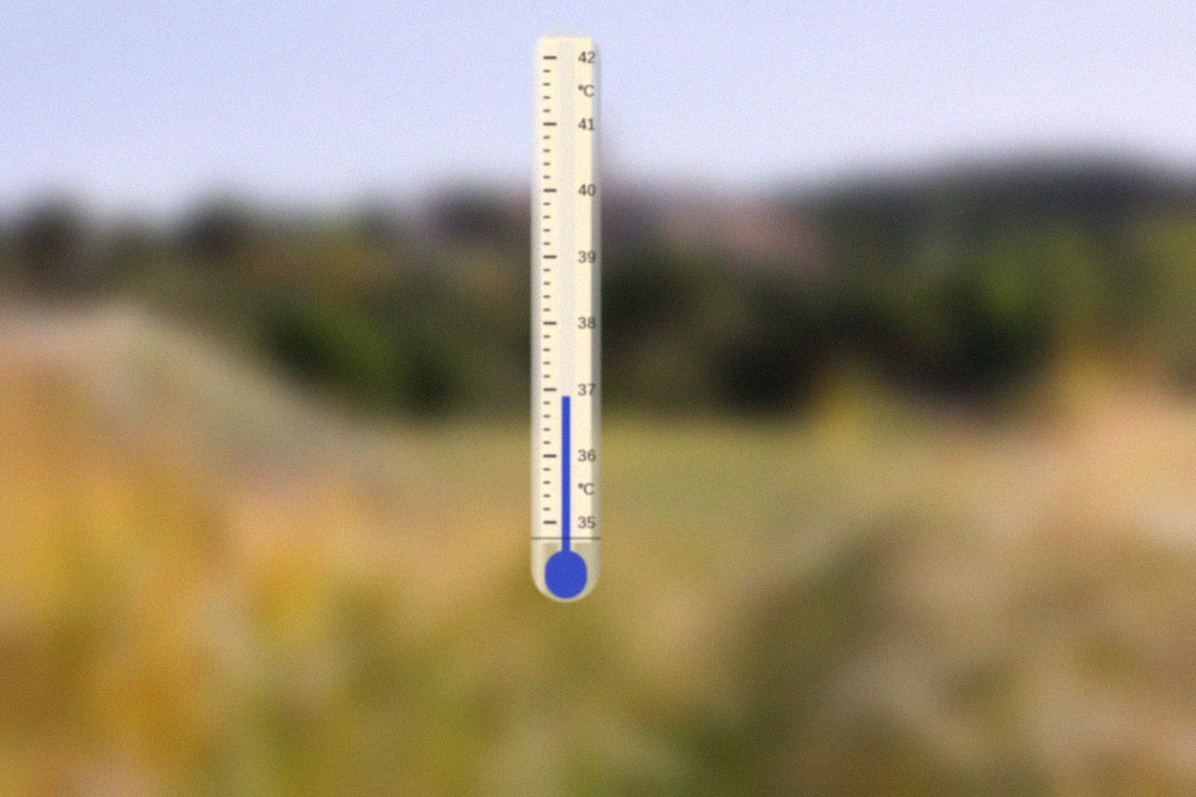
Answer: 36.9
